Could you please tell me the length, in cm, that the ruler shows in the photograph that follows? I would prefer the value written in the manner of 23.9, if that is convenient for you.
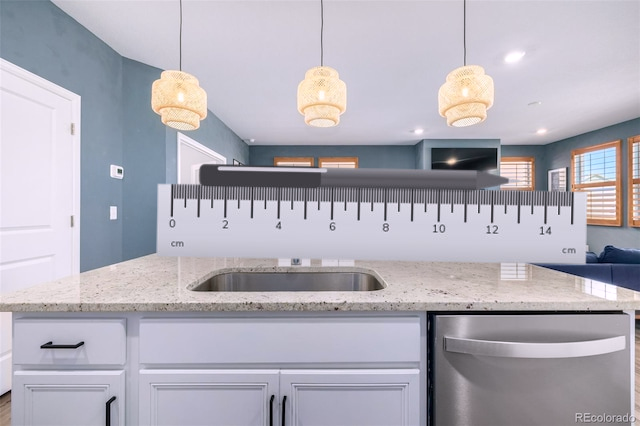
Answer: 12
